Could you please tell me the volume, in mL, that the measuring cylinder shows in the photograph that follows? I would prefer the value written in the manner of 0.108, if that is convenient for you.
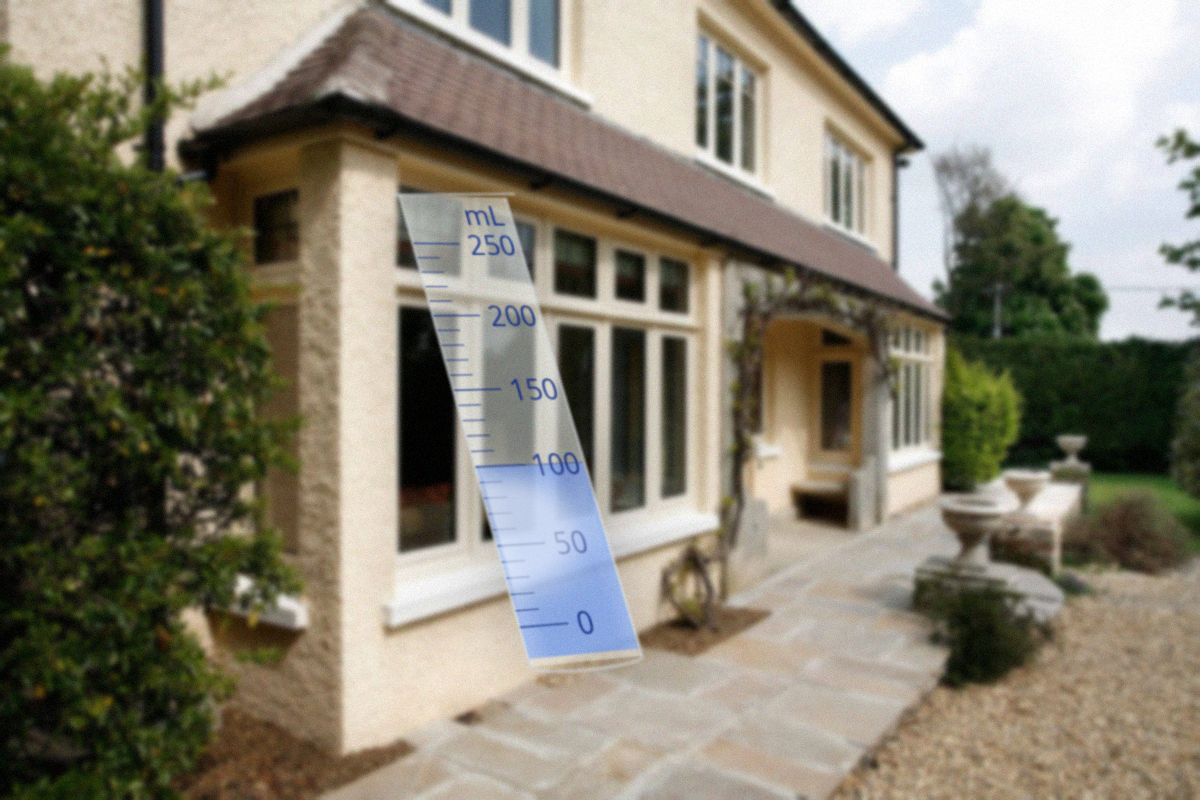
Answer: 100
